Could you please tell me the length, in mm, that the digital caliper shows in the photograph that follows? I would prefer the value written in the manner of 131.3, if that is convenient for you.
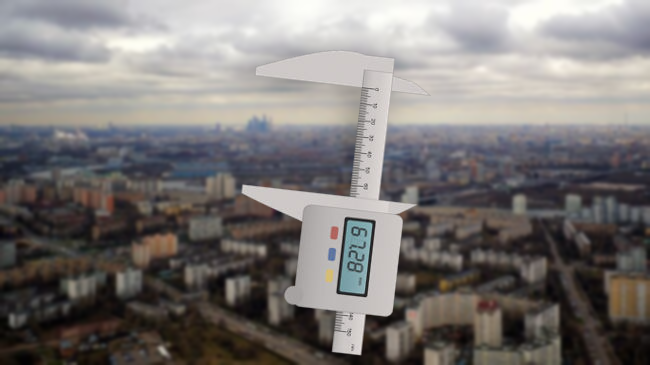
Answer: 67.28
